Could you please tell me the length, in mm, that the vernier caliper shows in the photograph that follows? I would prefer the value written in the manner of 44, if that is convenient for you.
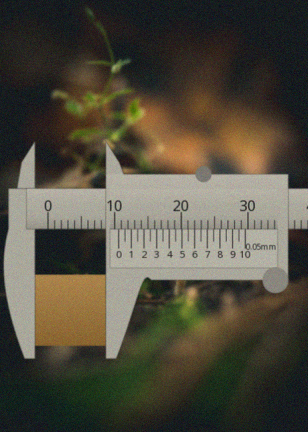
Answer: 10.6
